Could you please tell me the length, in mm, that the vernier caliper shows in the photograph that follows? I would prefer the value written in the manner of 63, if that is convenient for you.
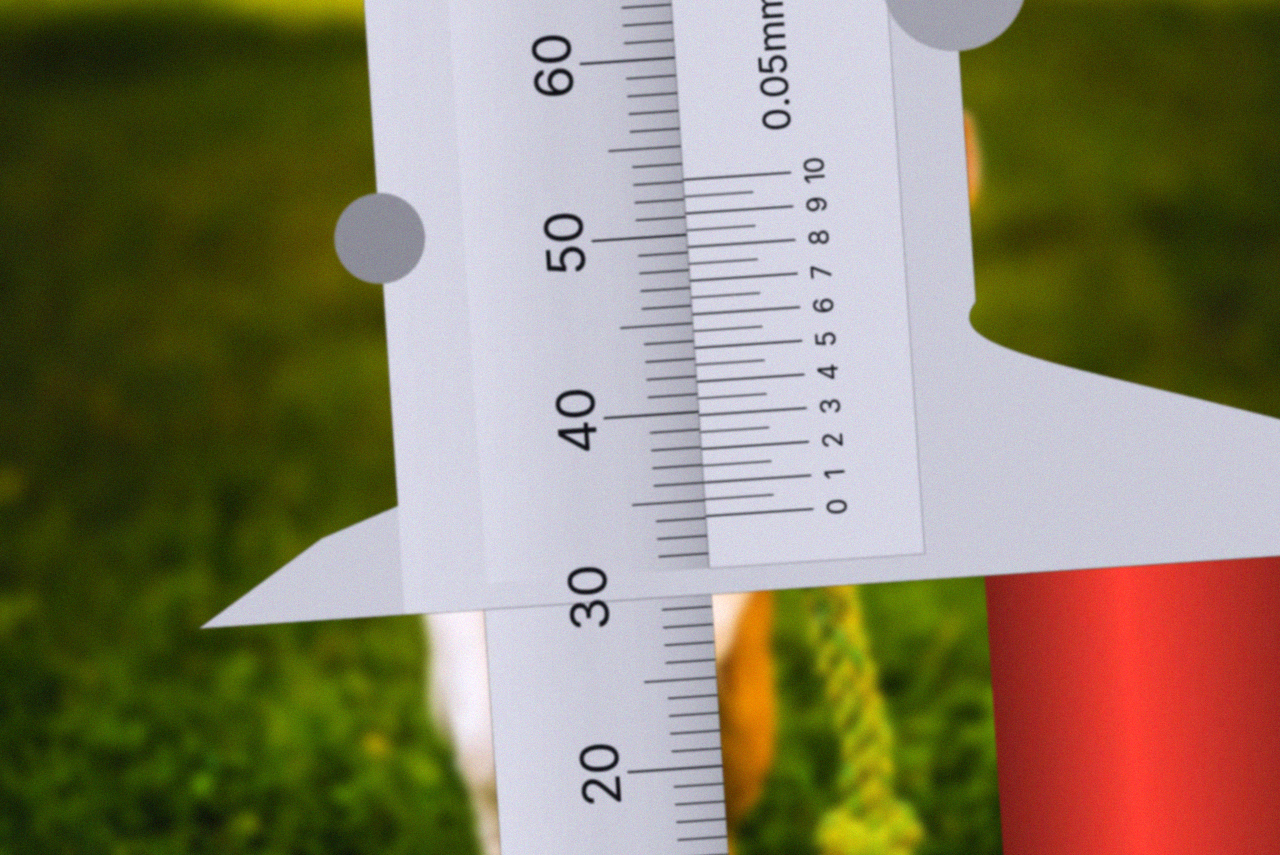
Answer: 34.1
